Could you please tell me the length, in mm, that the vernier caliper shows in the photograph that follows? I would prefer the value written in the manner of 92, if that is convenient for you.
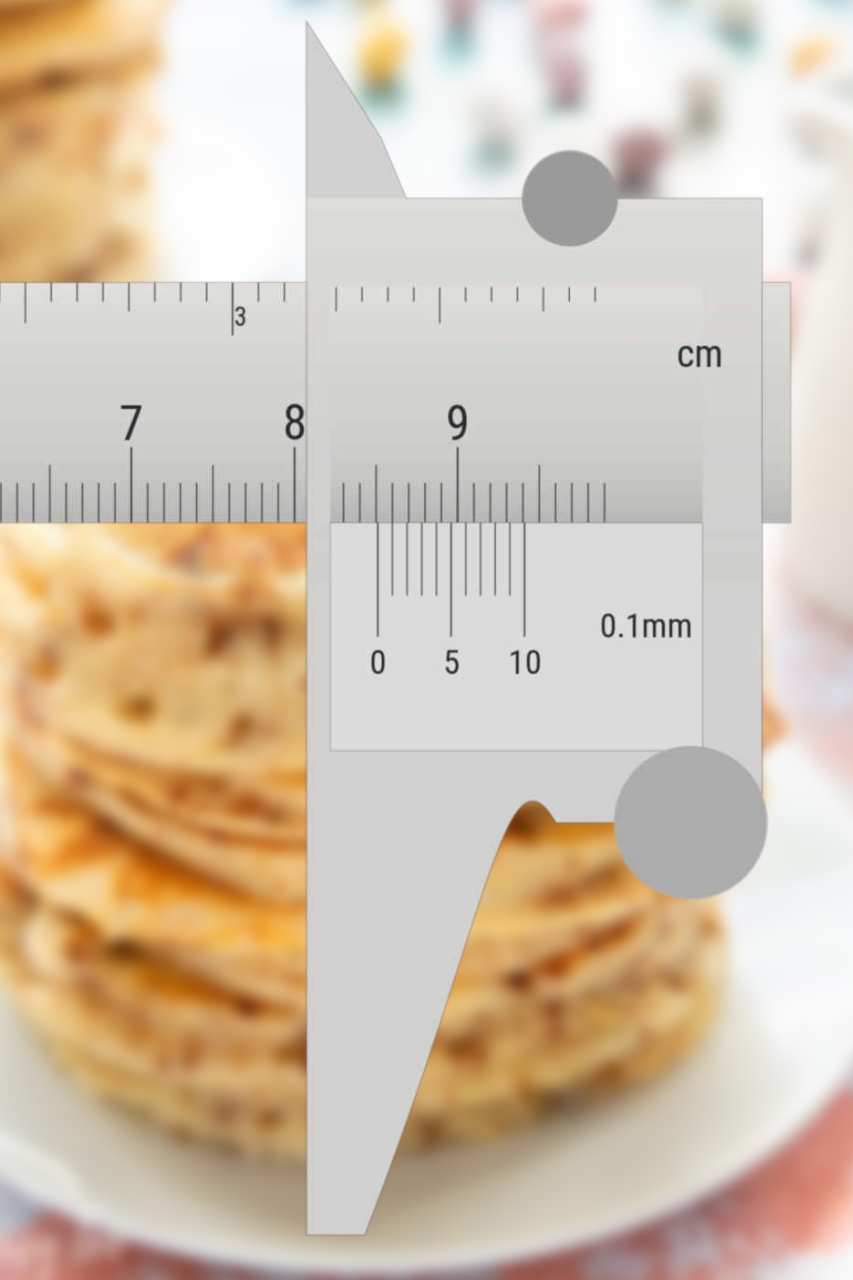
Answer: 85.1
